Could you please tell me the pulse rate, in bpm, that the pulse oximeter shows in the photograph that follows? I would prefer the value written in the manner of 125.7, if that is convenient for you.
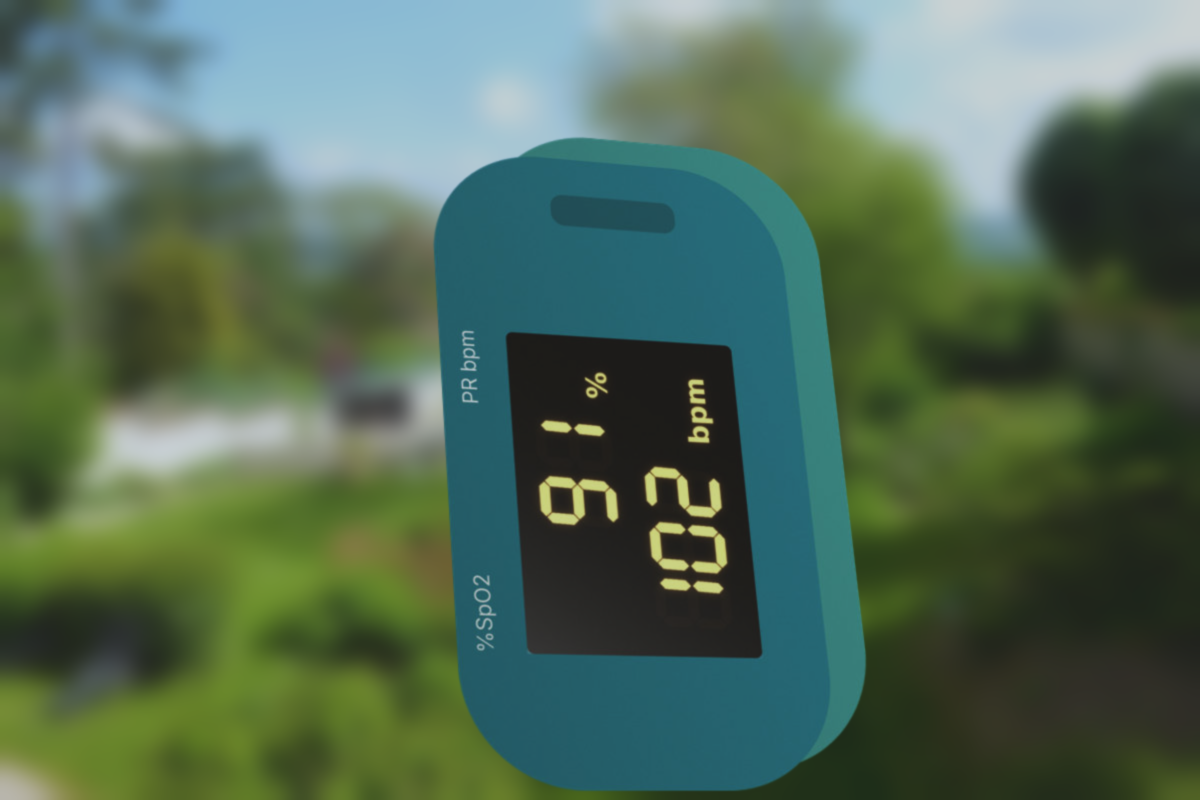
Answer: 102
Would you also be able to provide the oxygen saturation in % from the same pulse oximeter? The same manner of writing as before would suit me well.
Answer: 91
